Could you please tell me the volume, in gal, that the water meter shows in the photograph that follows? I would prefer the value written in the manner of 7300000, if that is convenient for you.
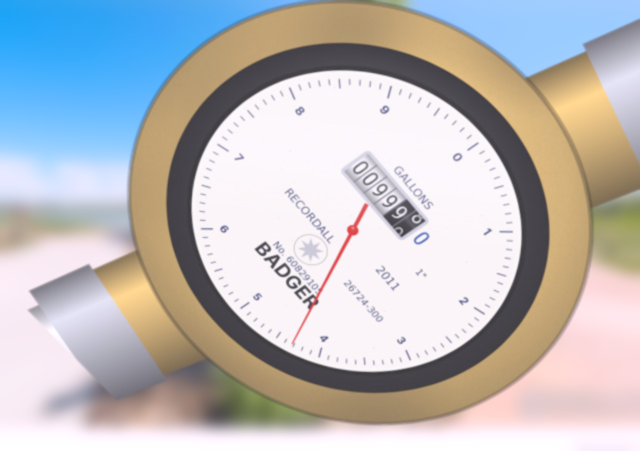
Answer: 99984.3
